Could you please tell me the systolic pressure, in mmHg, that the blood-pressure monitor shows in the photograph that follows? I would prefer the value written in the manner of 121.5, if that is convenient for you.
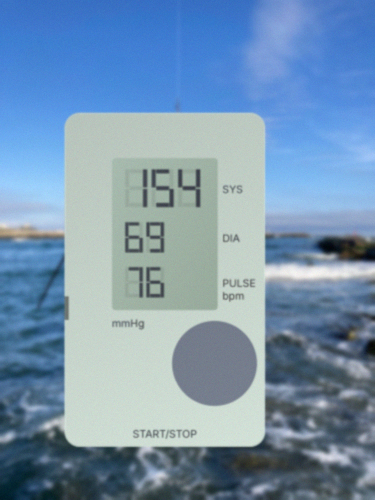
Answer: 154
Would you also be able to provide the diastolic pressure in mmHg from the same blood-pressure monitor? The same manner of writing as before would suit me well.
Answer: 69
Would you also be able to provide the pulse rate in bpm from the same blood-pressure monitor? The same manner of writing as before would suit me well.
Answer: 76
